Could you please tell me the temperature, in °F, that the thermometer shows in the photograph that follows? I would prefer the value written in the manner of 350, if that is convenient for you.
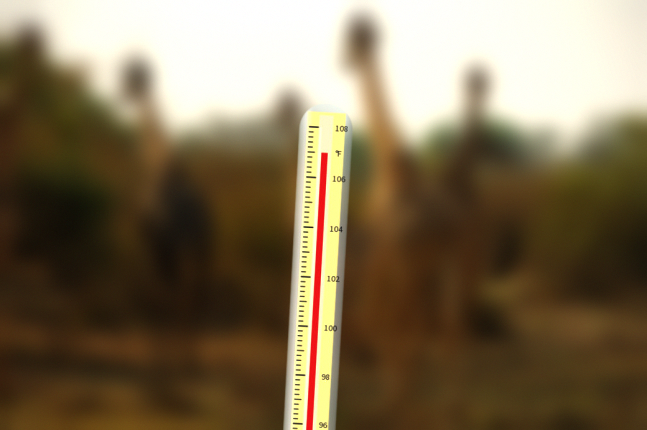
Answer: 107
